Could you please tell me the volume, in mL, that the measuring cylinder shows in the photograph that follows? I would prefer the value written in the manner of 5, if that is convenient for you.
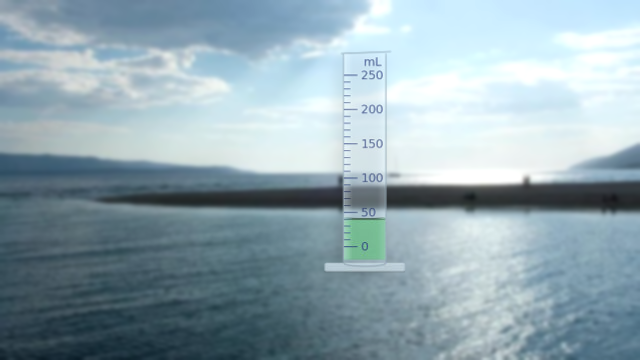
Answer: 40
